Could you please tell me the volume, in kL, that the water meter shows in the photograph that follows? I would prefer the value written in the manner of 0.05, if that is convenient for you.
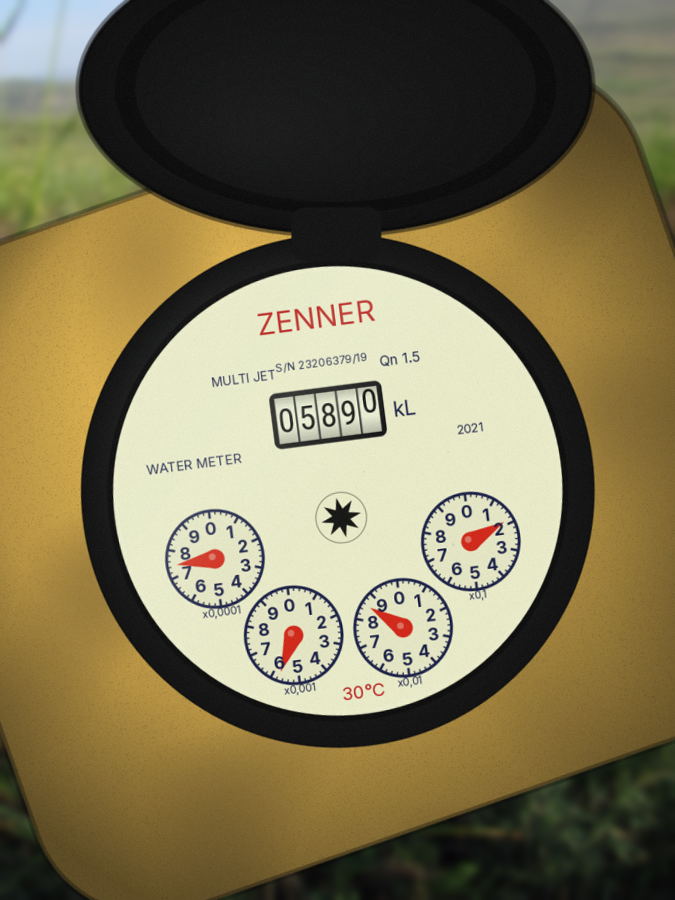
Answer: 5890.1857
